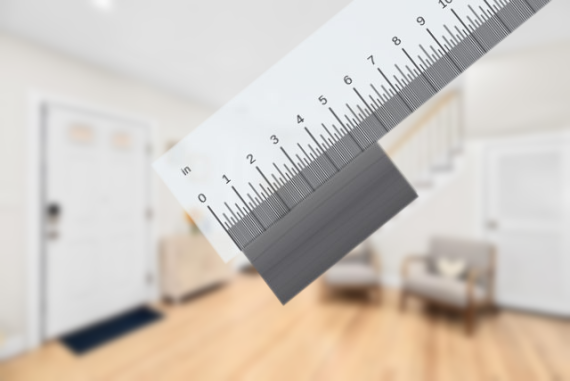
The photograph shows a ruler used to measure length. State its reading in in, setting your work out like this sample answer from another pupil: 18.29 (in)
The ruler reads 5.5 (in)
